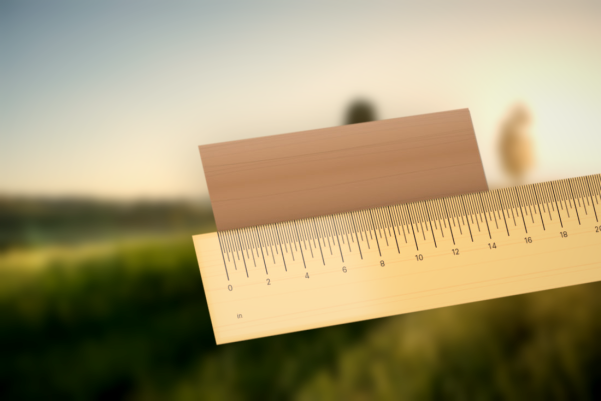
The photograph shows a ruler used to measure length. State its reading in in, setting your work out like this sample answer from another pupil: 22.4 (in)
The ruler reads 14.5 (in)
